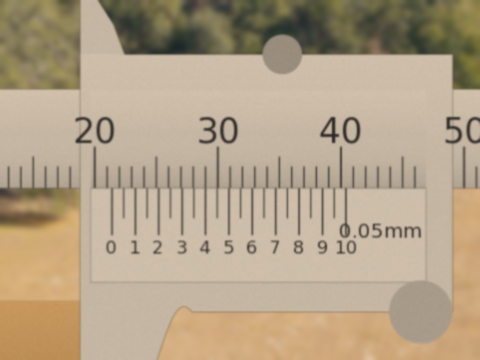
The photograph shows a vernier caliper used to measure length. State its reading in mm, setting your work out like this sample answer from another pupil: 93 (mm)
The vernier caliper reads 21.4 (mm)
